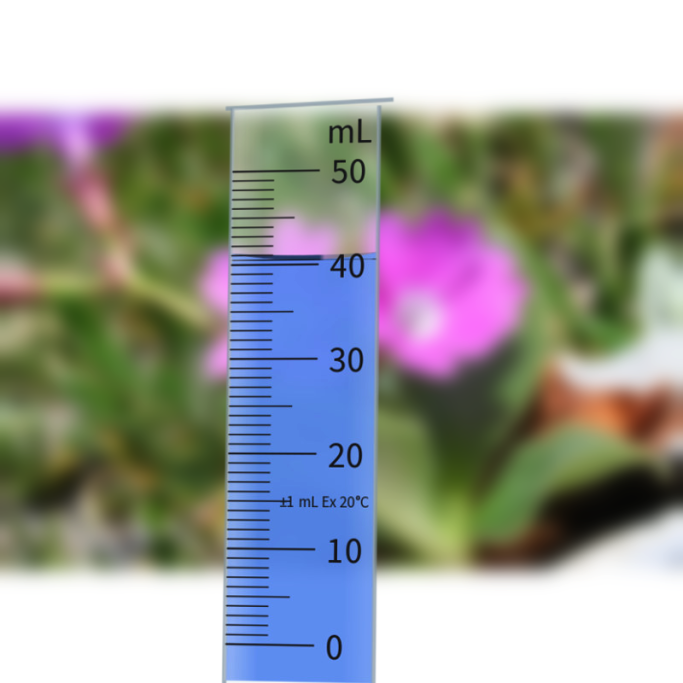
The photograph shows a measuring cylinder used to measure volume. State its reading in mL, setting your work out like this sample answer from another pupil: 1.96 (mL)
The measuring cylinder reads 40.5 (mL)
